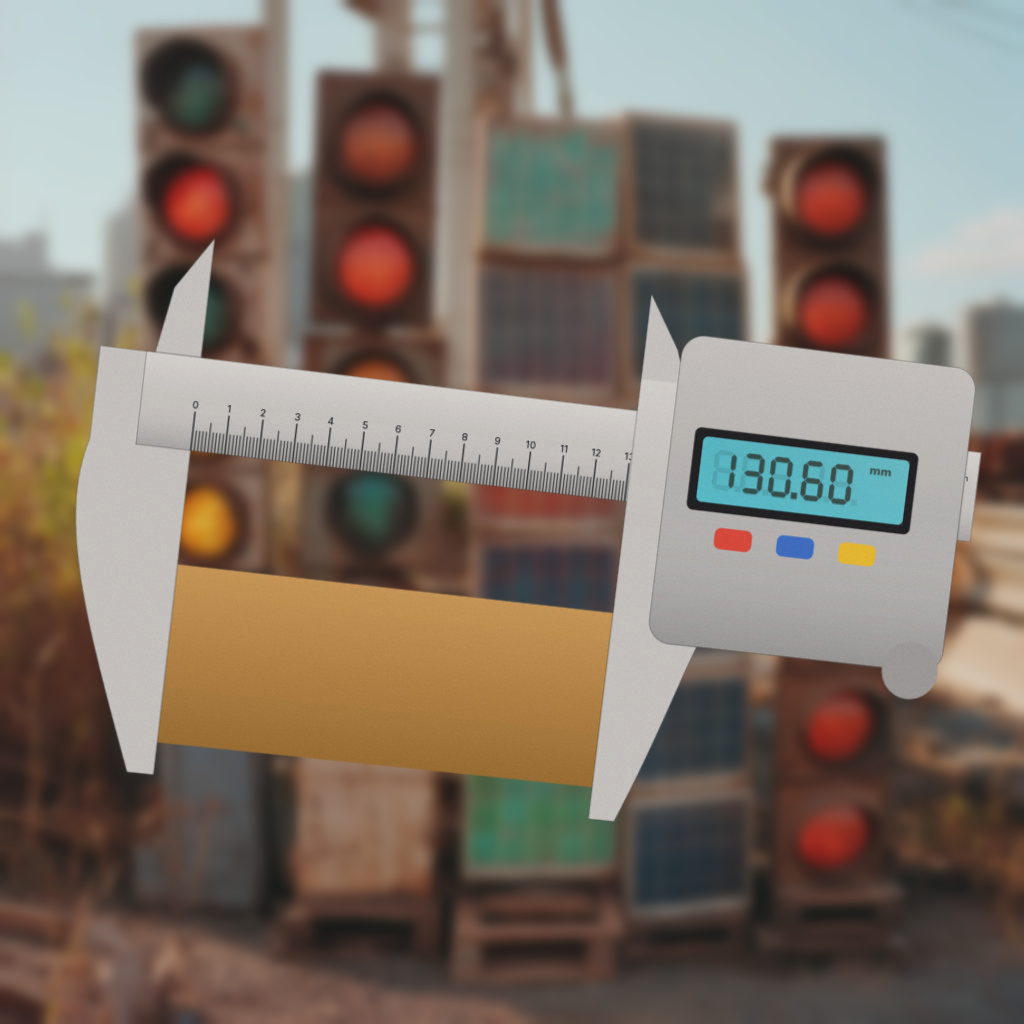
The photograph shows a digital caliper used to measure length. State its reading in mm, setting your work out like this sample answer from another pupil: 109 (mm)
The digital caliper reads 130.60 (mm)
